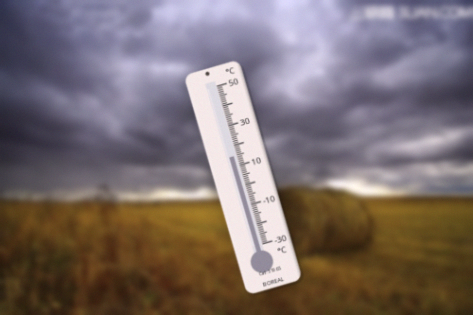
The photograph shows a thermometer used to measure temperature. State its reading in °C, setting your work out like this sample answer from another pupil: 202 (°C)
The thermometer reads 15 (°C)
